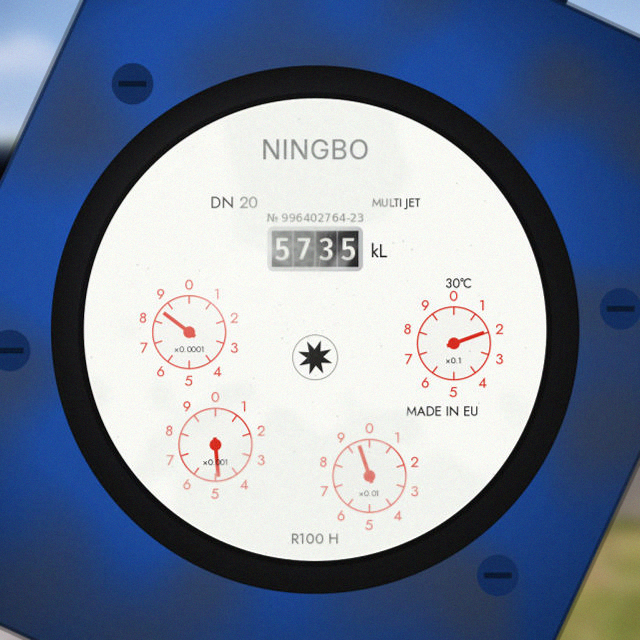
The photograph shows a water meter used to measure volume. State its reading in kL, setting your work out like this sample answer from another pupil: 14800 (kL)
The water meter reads 5735.1948 (kL)
